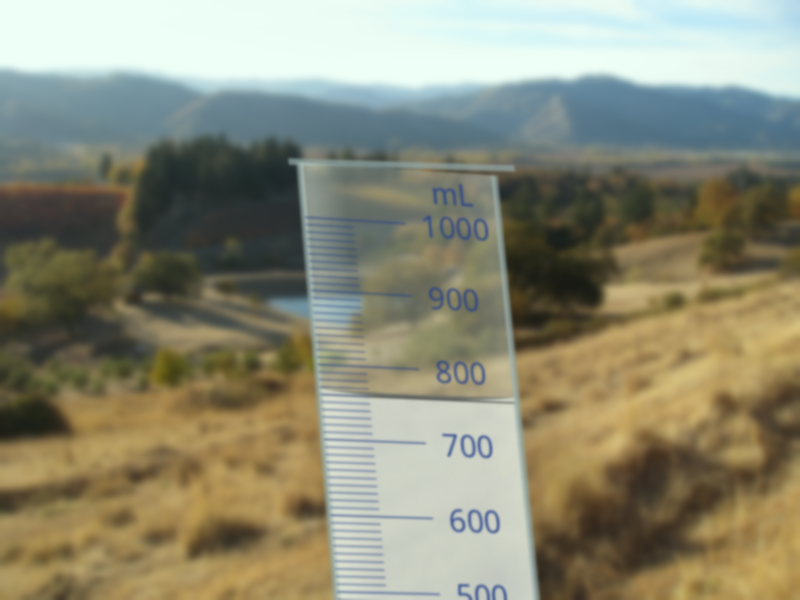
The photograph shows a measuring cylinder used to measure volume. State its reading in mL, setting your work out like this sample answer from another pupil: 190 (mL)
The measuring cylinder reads 760 (mL)
